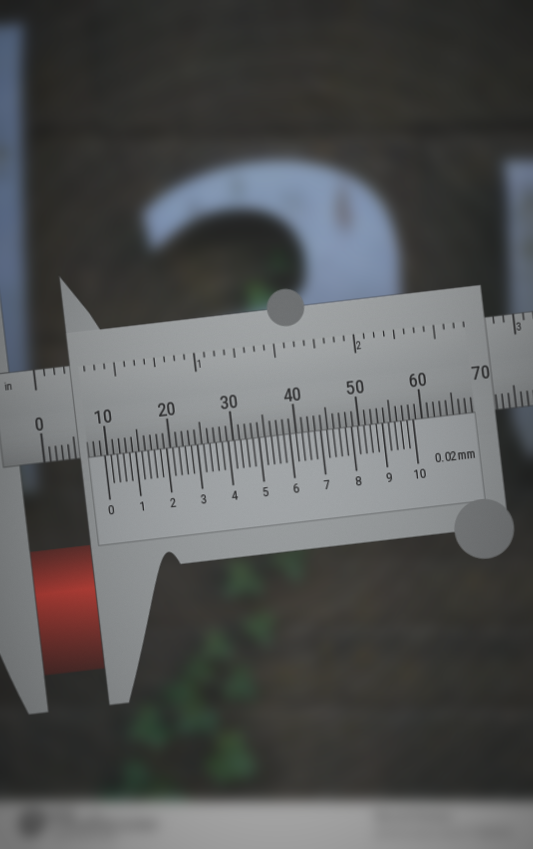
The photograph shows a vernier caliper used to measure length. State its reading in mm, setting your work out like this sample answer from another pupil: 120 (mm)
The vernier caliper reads 9.6 (mm)
